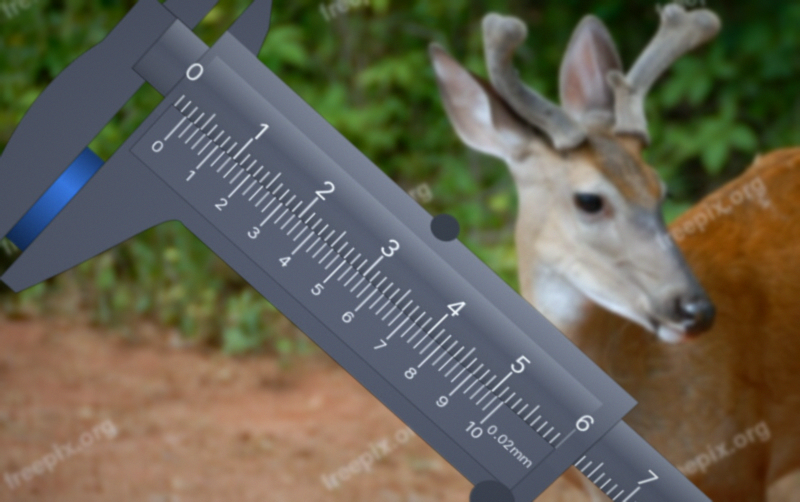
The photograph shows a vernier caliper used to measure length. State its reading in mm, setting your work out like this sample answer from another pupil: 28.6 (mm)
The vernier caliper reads 2.8 (mm)
